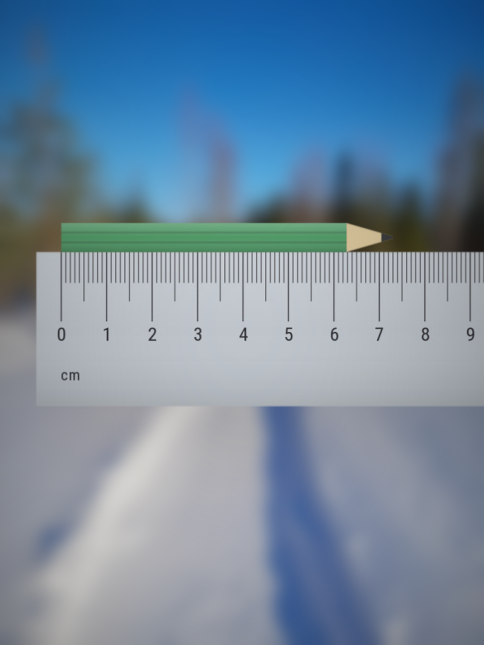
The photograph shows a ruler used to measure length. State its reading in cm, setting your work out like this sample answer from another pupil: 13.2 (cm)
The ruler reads 7.3 (cm)
